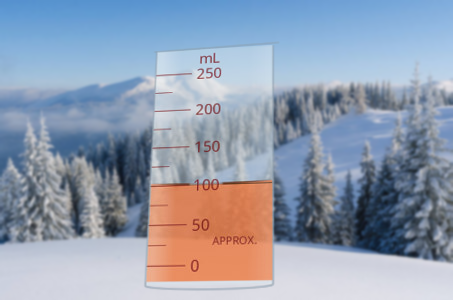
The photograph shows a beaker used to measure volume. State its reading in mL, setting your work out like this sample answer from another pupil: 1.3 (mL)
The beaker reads 100 (mL)
